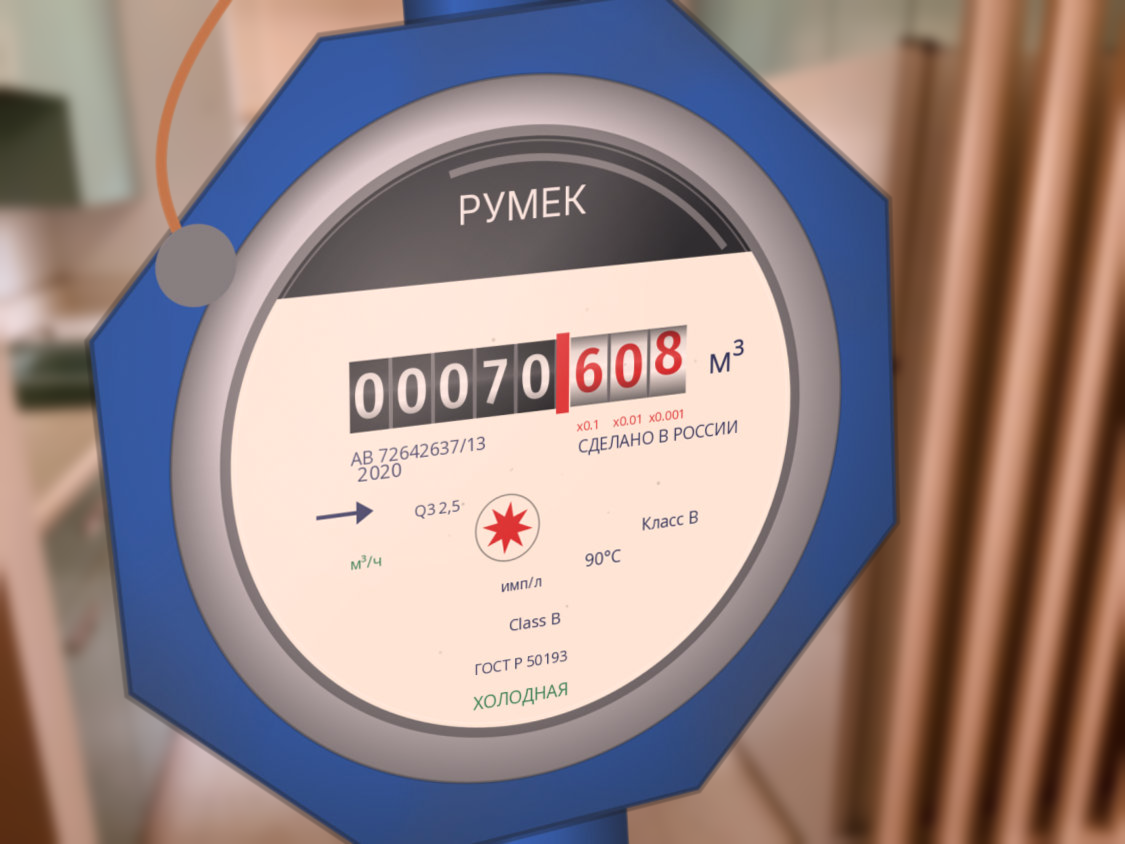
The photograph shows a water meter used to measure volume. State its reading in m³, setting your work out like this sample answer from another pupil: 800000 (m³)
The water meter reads 70.608 (m³)
